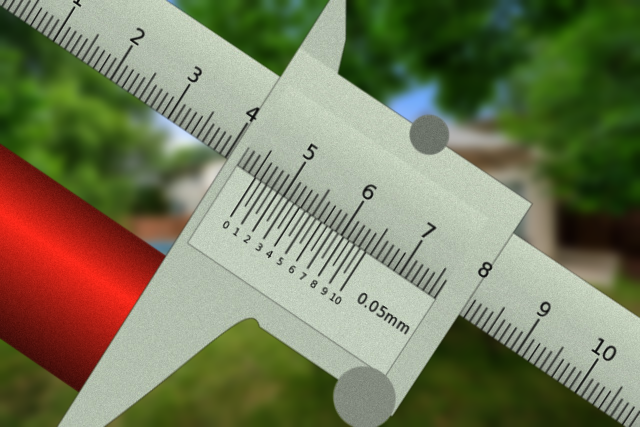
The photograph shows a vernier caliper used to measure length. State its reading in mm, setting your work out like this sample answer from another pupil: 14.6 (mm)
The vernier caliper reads 45.2 (mm)
